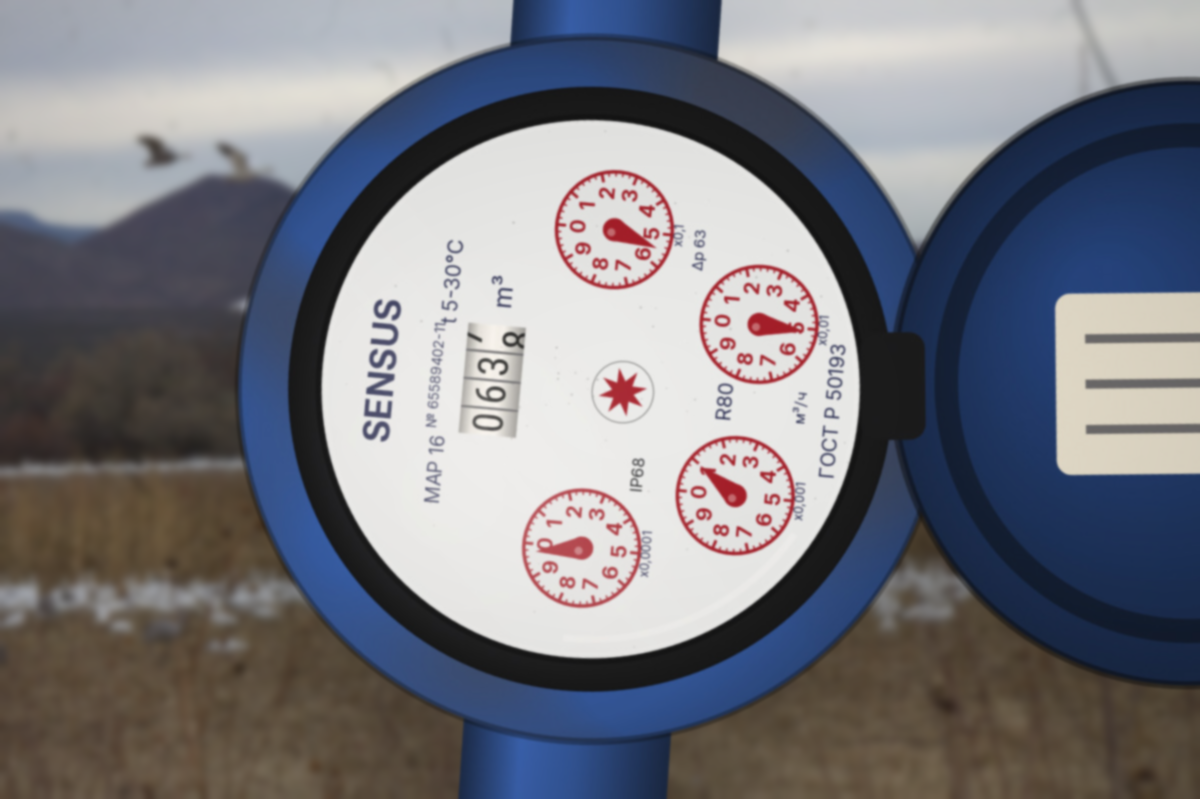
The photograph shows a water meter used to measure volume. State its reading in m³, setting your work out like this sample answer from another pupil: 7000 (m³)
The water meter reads 637.5509 (m³)
